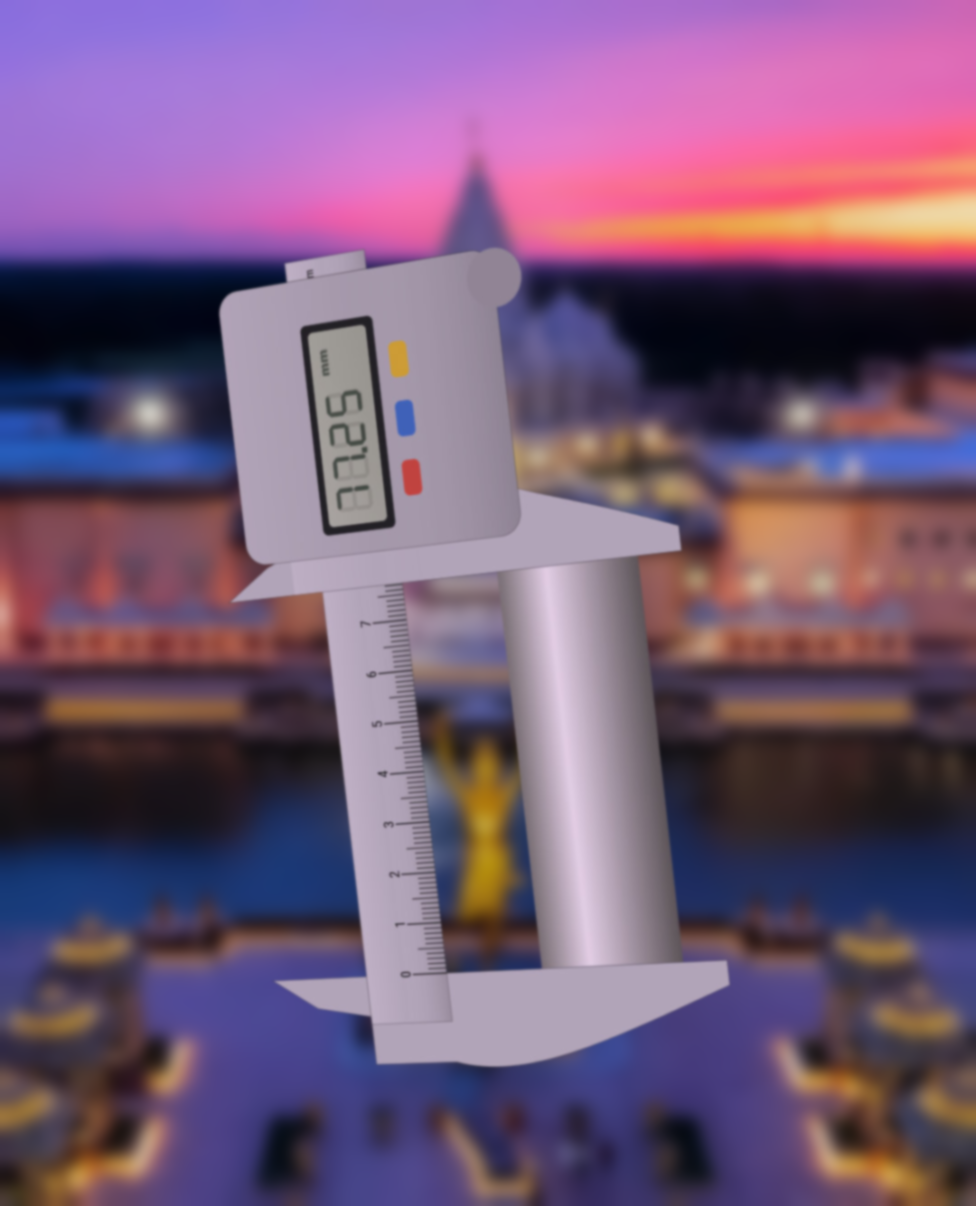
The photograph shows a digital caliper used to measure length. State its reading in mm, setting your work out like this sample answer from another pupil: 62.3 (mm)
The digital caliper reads 77.25 (mm)
